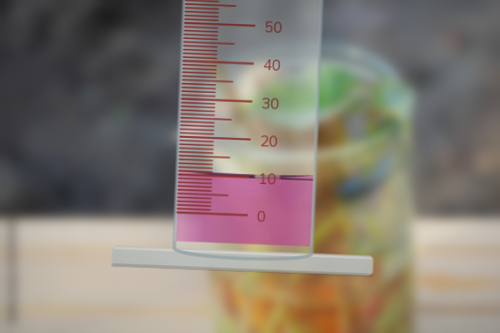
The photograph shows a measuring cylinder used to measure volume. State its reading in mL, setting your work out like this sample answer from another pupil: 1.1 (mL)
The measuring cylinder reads 10 (mL)
